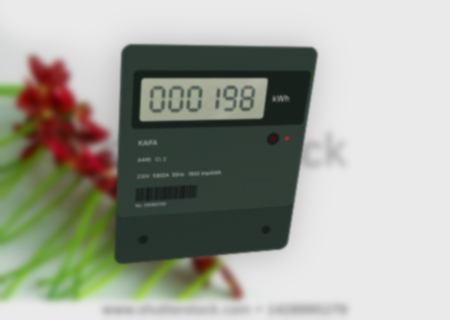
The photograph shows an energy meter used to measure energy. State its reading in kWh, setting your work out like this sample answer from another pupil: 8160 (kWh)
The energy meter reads 198 (kWh)
